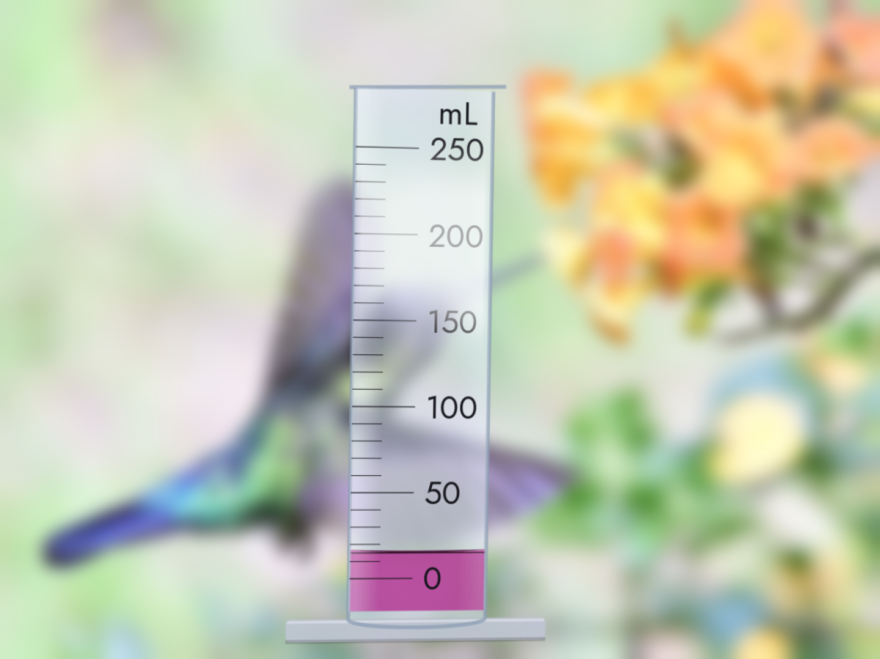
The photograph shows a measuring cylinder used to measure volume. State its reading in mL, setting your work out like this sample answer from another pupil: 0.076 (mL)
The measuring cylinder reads 15 (mL)
